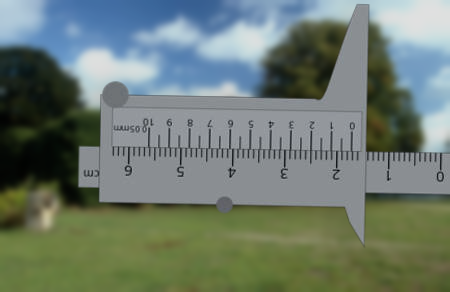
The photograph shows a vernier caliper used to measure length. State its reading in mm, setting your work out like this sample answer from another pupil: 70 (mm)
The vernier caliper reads 17.2 (mm)
